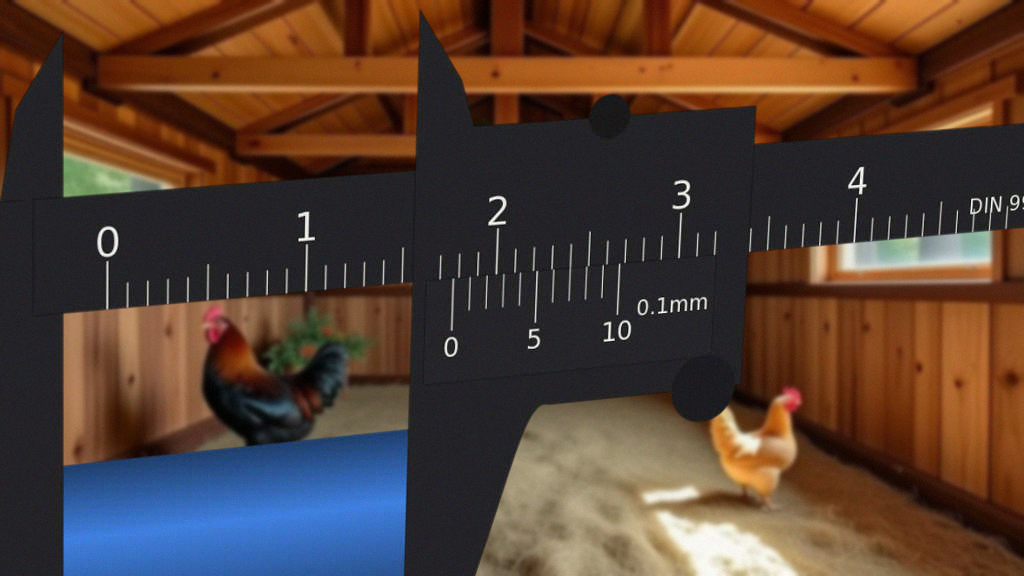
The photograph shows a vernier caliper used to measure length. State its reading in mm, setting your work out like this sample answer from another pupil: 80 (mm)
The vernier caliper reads 17.7 (mm)
